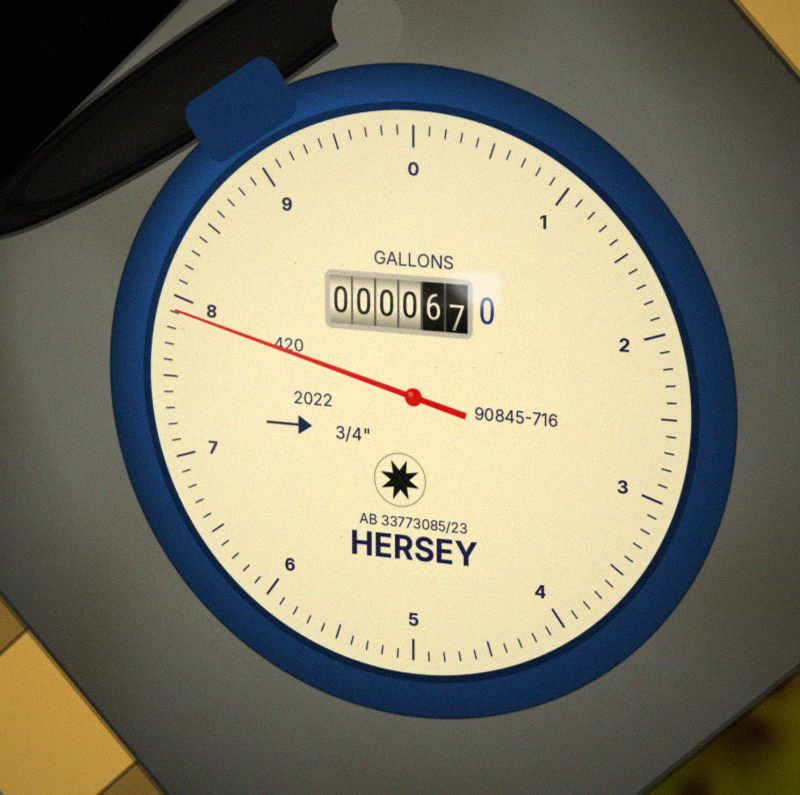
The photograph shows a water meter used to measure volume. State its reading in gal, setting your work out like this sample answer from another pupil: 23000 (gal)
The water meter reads 667.9 (gal)
